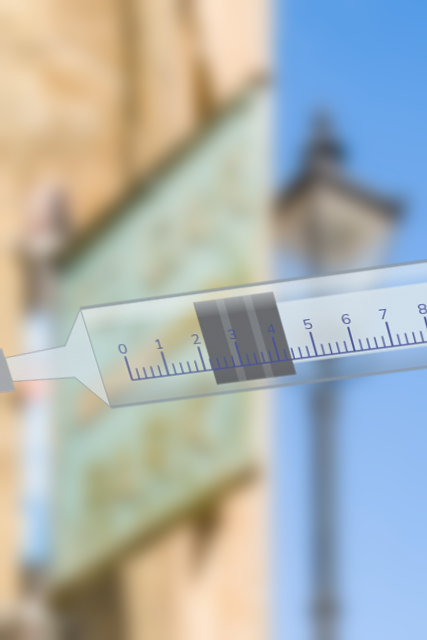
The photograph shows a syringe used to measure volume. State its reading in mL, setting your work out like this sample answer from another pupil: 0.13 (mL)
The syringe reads 2.2 (mL)
